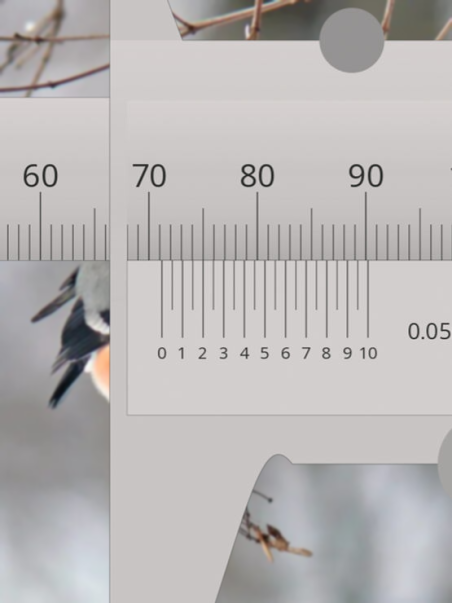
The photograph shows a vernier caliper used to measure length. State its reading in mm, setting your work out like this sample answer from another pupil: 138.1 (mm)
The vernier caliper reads 71.2 (mm)
